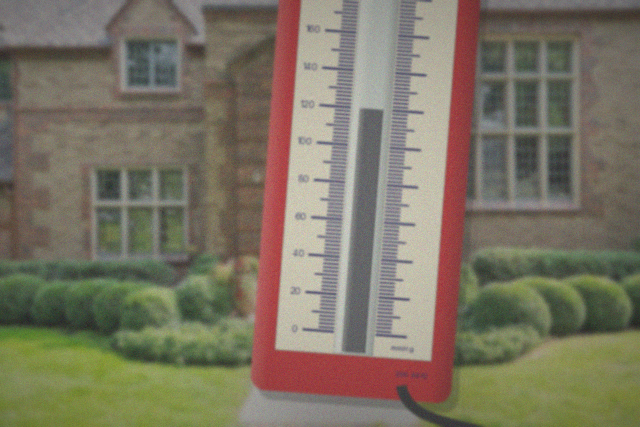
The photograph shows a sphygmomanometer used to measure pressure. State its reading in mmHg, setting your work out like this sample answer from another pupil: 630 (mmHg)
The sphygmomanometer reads 120 (mmHg)
